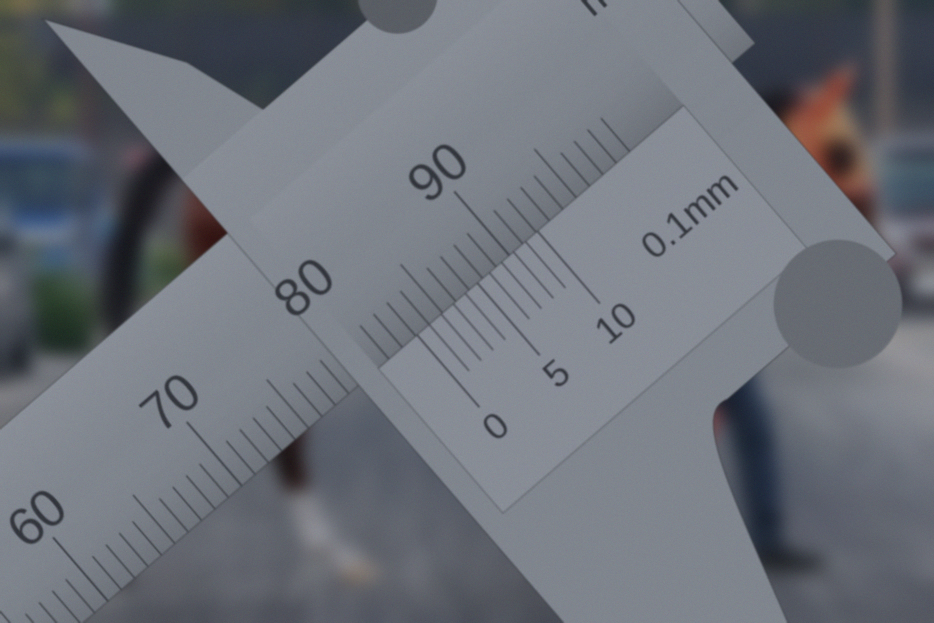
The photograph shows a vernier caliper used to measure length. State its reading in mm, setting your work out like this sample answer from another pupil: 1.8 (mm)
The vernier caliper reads 83.1 (mm)
